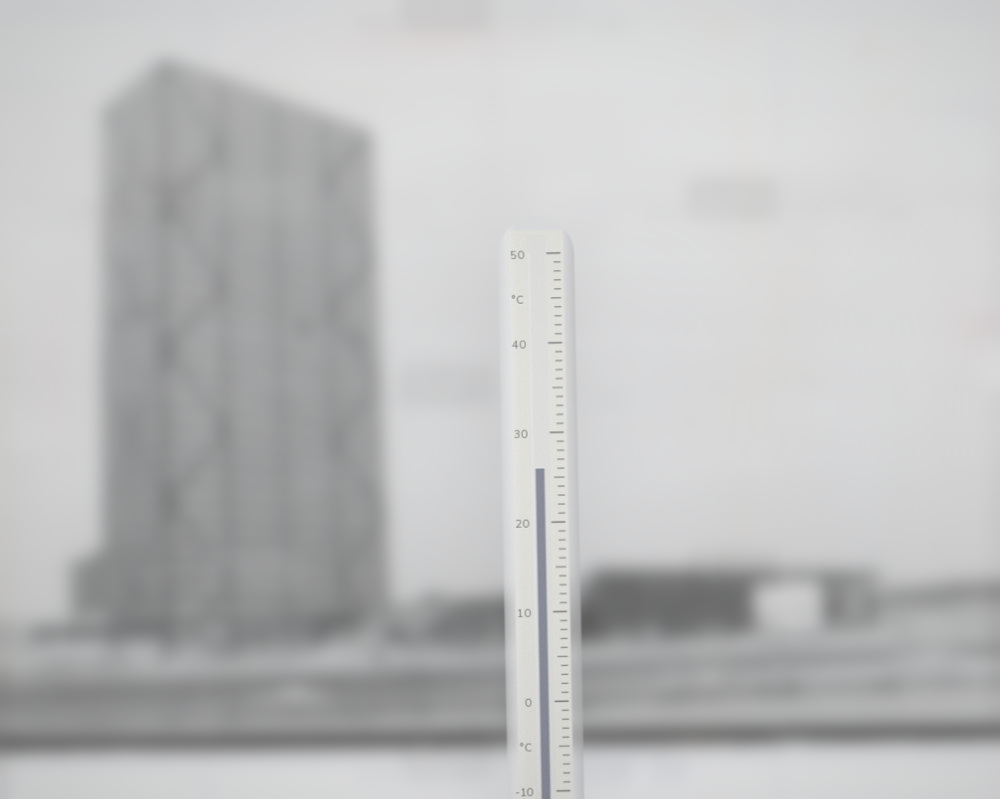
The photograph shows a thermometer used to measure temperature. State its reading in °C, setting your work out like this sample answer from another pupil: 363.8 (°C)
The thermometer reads 26 (°C)
